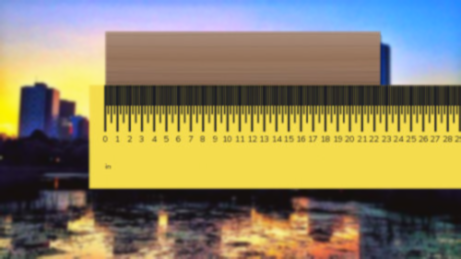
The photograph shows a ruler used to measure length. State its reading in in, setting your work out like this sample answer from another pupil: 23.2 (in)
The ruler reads 22.5 (in)
